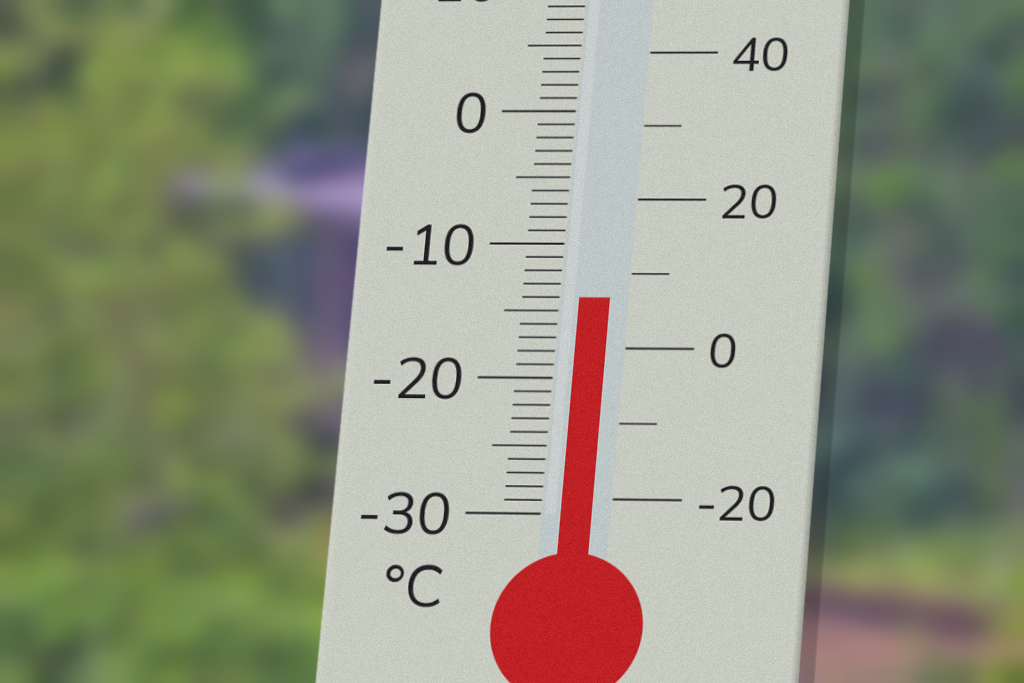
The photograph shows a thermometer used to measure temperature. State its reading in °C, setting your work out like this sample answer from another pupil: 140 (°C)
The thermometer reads -14 (°C)
